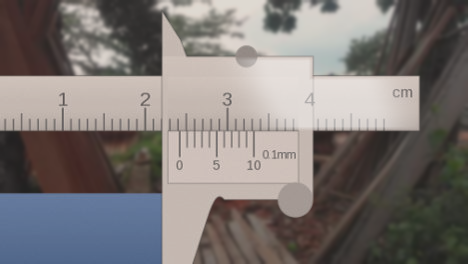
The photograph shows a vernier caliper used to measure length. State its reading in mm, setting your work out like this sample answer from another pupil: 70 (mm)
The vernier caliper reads 24.2 (mm)
